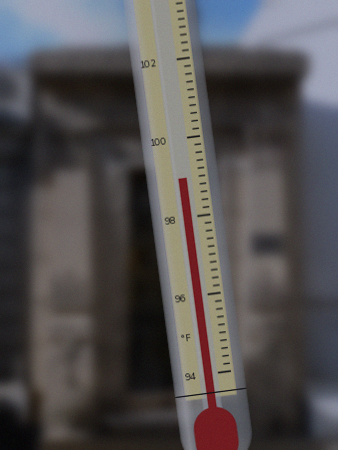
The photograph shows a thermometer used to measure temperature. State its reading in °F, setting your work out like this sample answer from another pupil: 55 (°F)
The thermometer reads 99 (°F)
